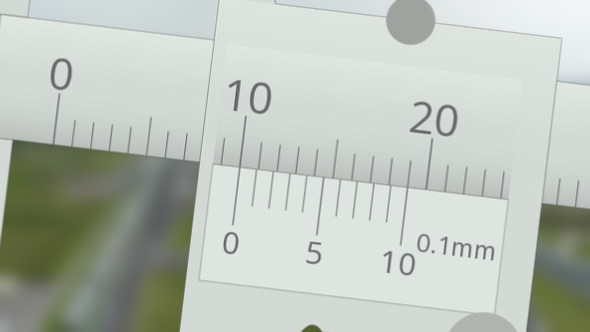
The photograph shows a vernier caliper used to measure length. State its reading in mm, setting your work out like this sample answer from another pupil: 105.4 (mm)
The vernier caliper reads 10.0 (mm)
